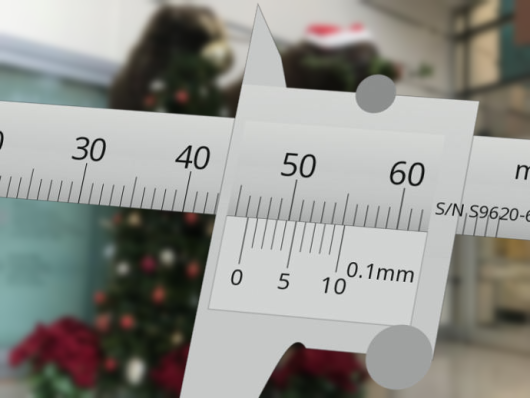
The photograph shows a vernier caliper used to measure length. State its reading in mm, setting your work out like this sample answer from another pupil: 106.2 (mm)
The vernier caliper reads 46.2 (mm)
